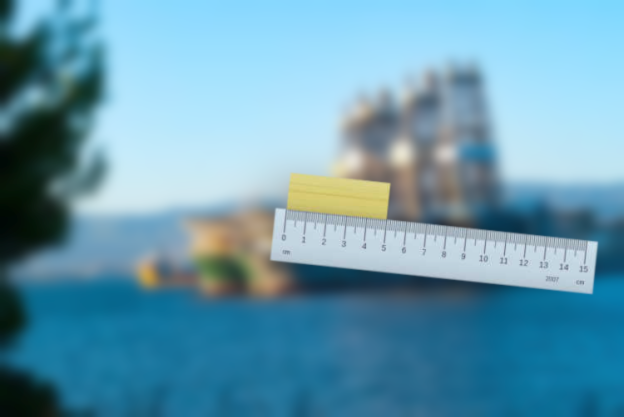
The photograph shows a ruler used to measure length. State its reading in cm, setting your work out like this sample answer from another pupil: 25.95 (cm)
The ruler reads 5 (cm)
